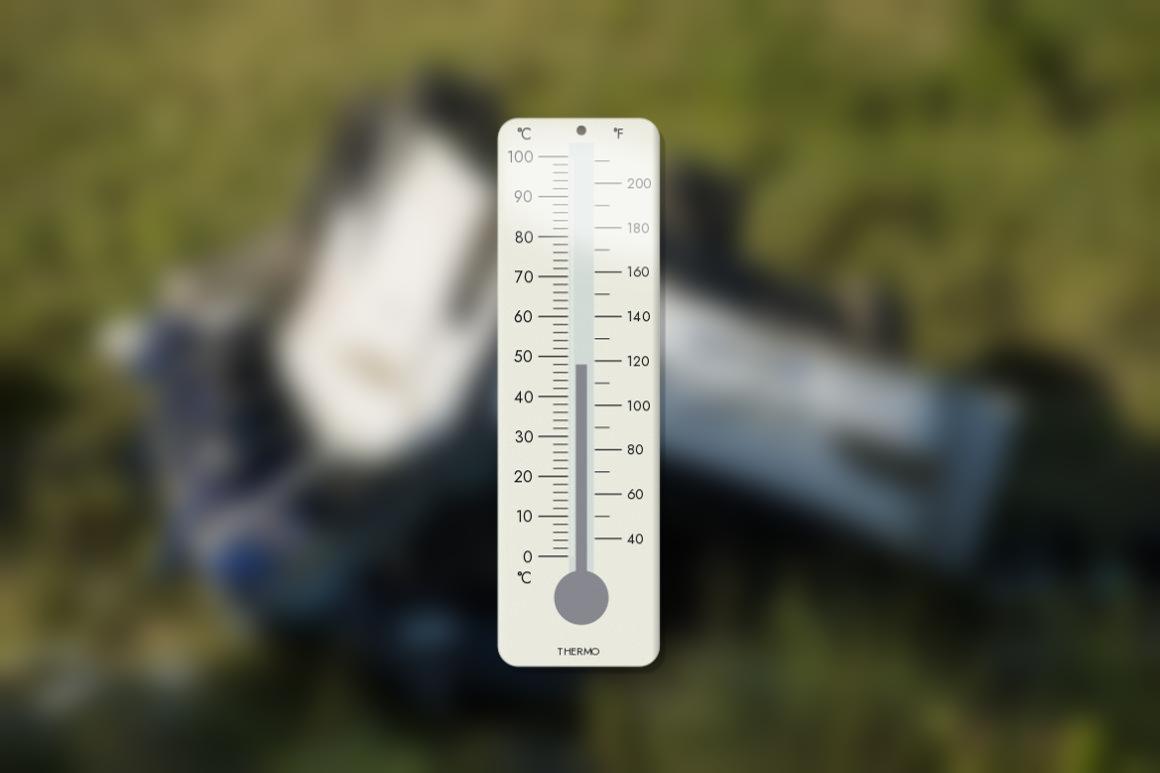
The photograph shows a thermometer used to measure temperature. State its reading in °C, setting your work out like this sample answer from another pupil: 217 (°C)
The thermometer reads 48 (°C)
